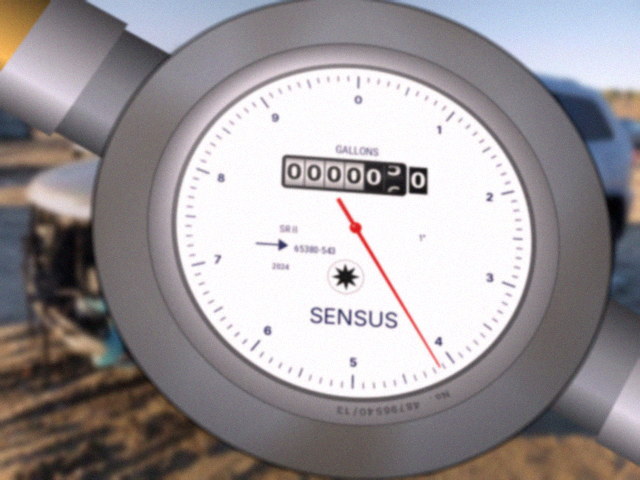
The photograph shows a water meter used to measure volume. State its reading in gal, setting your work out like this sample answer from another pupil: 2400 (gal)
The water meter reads 54.1 (gal)
